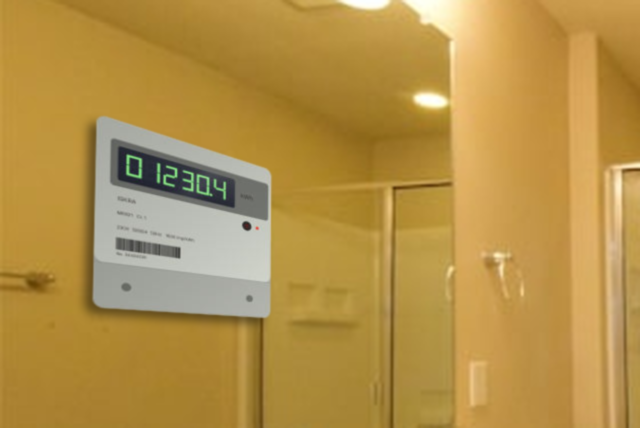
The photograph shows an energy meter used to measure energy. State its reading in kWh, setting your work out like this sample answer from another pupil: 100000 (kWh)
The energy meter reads 1230.4 (kWh)
